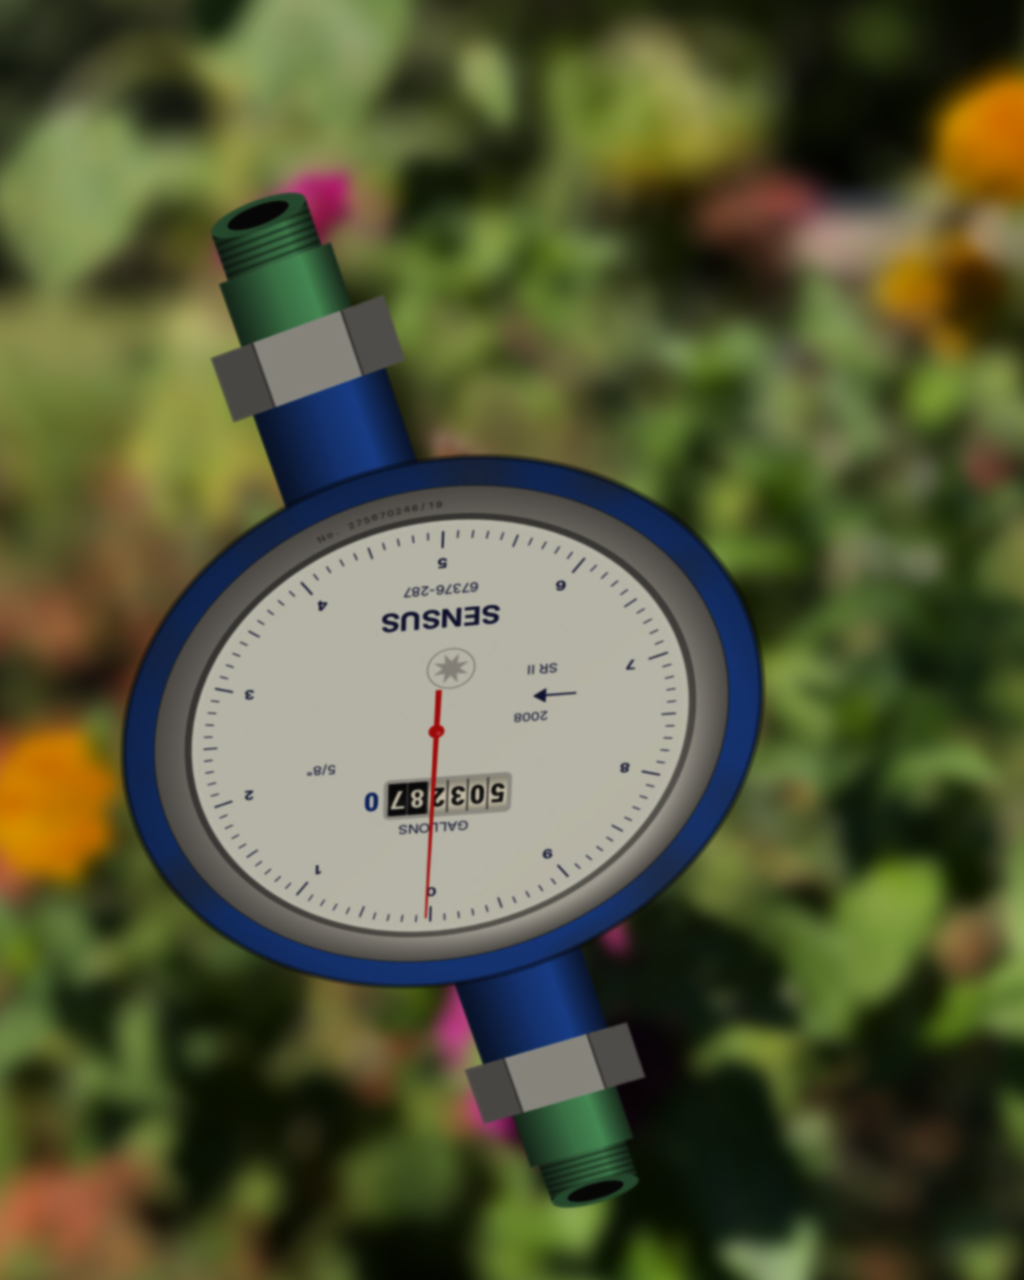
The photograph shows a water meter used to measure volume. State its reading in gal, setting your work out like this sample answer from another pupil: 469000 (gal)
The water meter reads 5032870.0 (gal)
